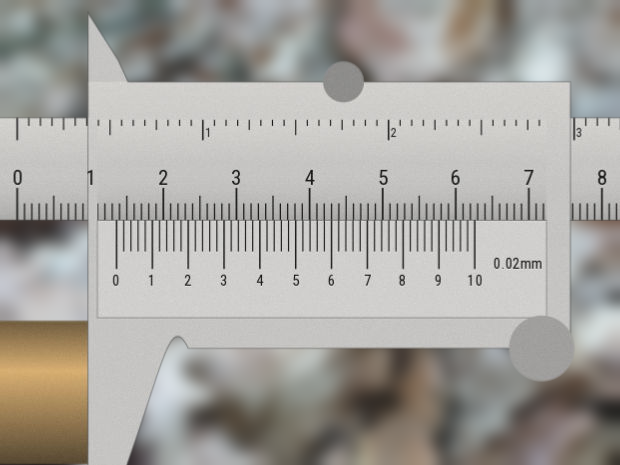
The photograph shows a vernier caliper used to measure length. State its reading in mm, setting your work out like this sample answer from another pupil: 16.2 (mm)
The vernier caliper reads 13.6 (mm)
